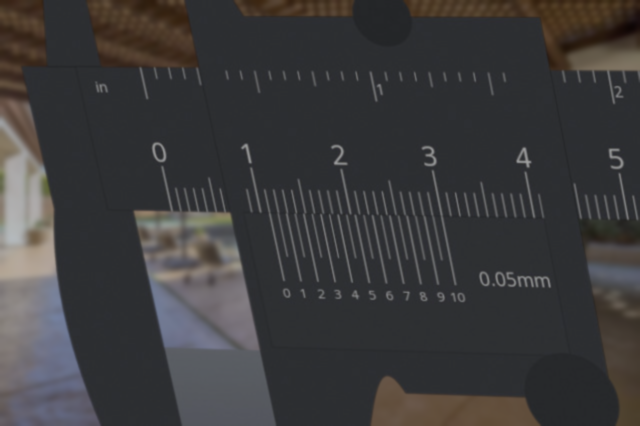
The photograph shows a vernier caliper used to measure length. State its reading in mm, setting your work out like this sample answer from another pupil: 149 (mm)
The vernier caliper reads 11.0 (mm)
